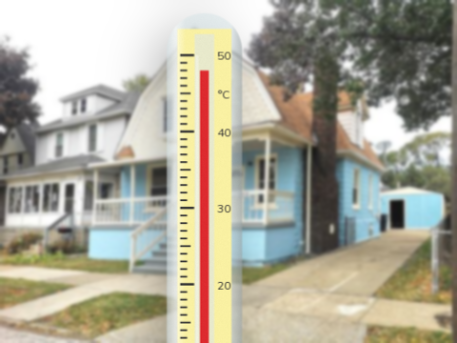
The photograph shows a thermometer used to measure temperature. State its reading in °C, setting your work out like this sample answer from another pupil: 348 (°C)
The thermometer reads 48 (°C)
